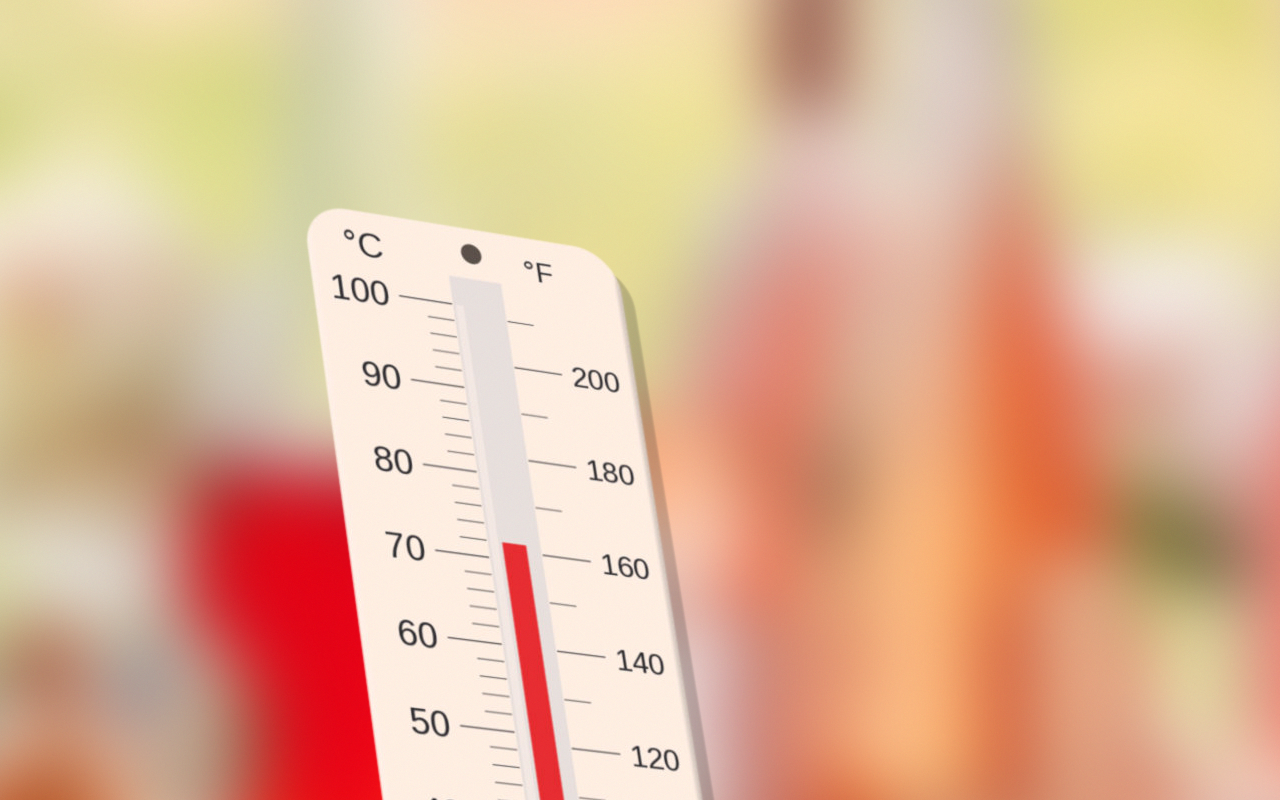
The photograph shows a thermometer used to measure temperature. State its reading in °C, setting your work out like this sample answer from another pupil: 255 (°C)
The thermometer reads 72 (°C)
